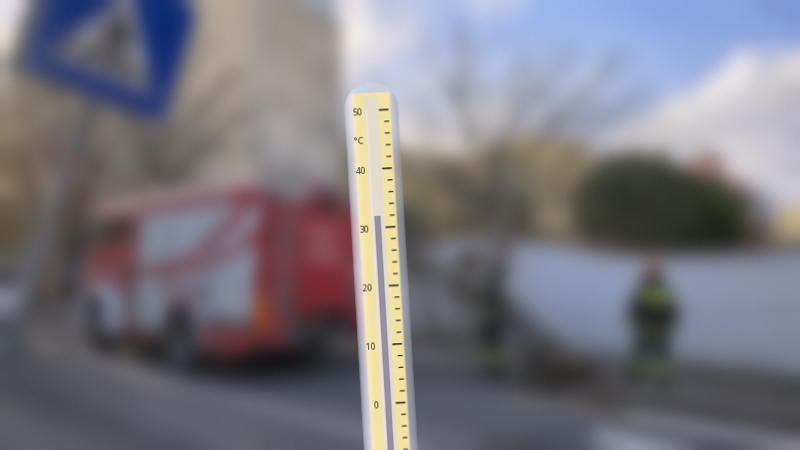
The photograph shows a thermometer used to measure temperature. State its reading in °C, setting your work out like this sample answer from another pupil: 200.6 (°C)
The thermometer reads 32 (°C)
